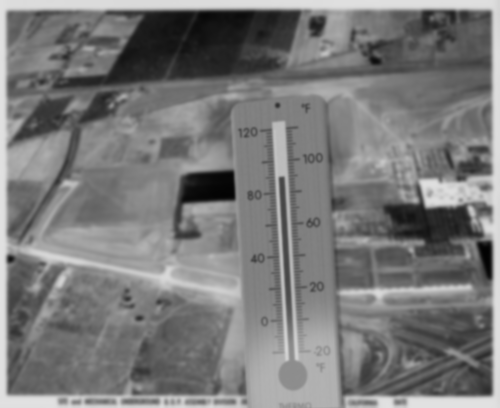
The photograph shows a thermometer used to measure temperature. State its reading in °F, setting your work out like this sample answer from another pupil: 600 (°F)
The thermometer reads 90 (°F)
